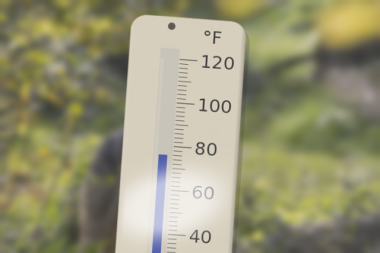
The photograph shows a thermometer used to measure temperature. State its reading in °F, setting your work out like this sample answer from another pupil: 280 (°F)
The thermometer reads 76 (°F)
